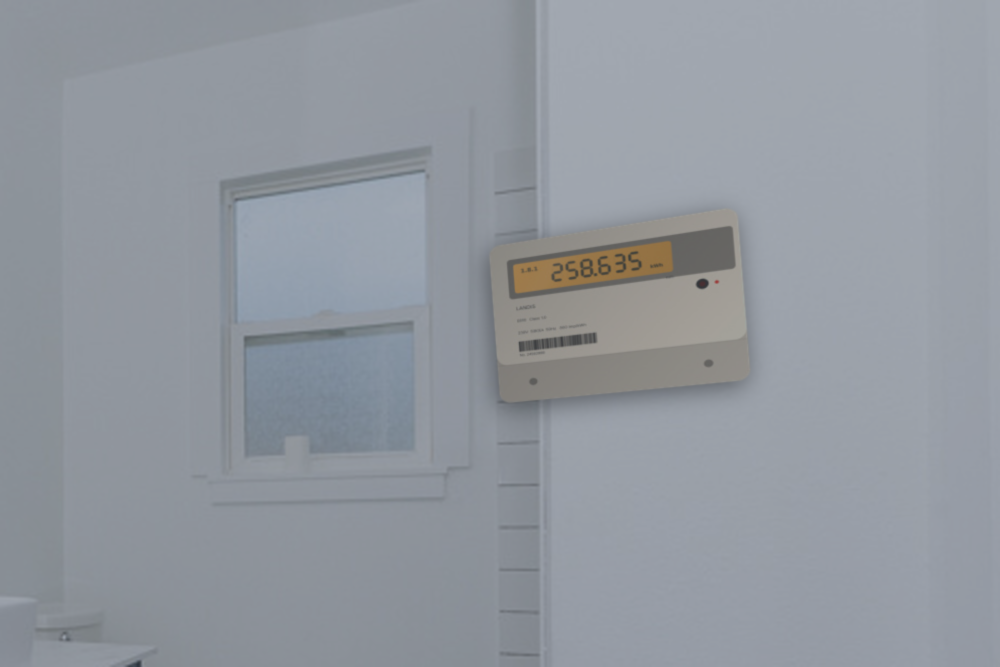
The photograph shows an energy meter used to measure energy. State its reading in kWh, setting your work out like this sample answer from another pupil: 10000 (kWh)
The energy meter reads 258.635 (kWh)
